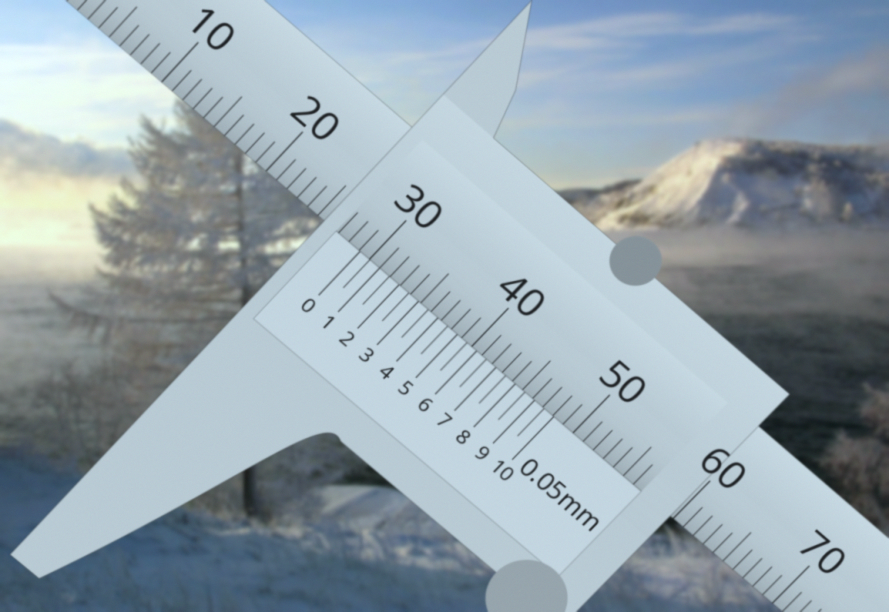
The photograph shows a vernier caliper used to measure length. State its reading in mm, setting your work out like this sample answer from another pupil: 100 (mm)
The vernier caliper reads 29.1 (mm)
